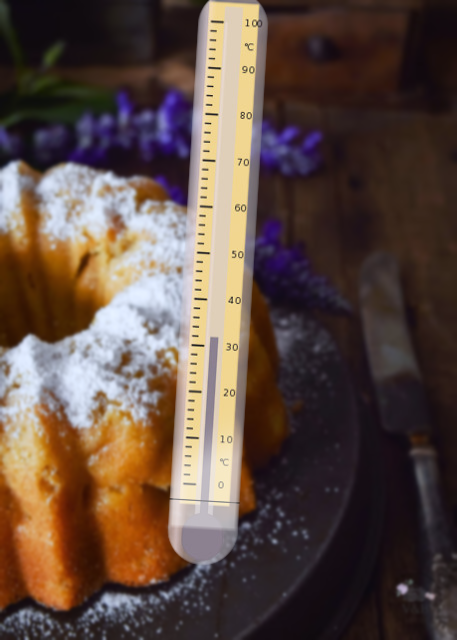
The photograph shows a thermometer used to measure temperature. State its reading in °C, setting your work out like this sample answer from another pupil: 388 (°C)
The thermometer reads 32 (°C)
